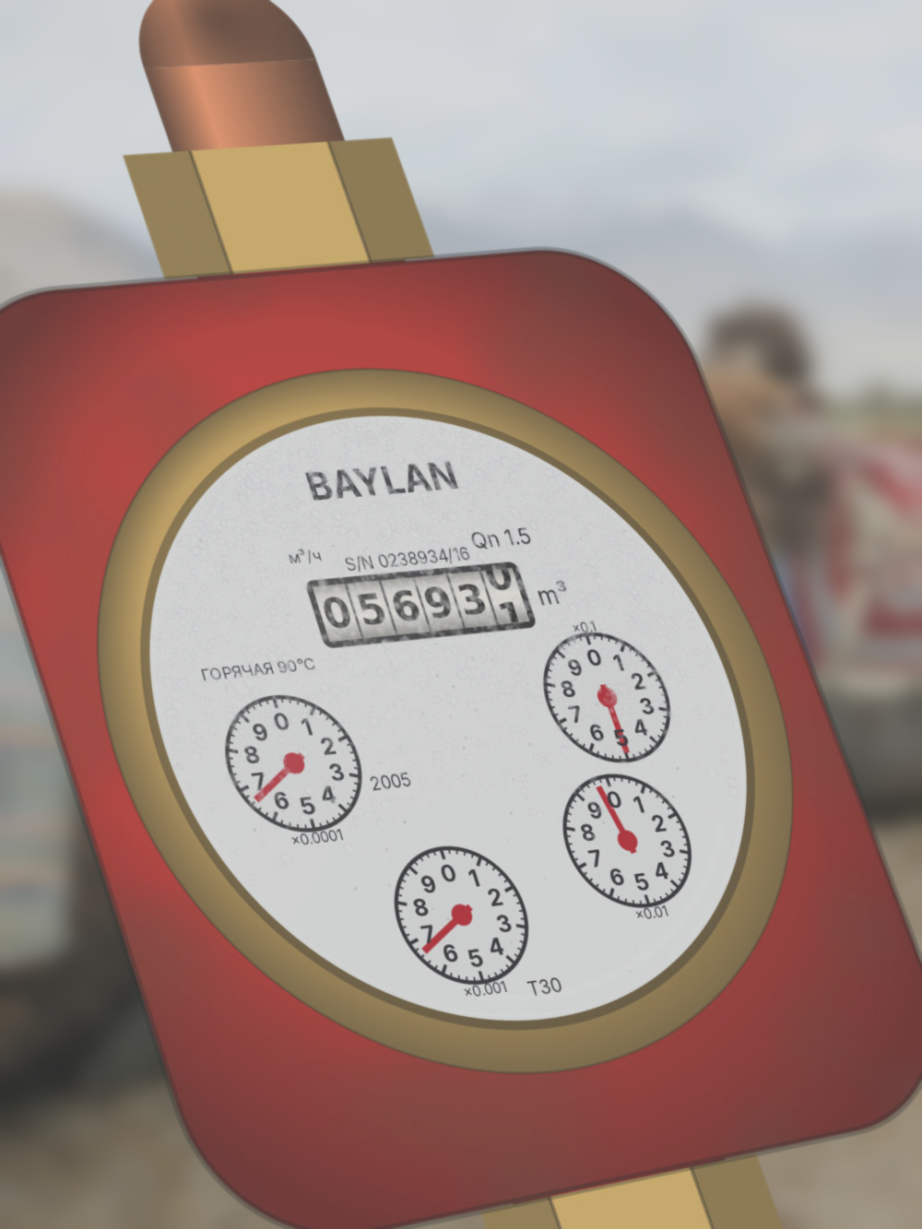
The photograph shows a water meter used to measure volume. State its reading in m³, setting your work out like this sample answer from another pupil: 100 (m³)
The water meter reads 56930.4966 (m³)
